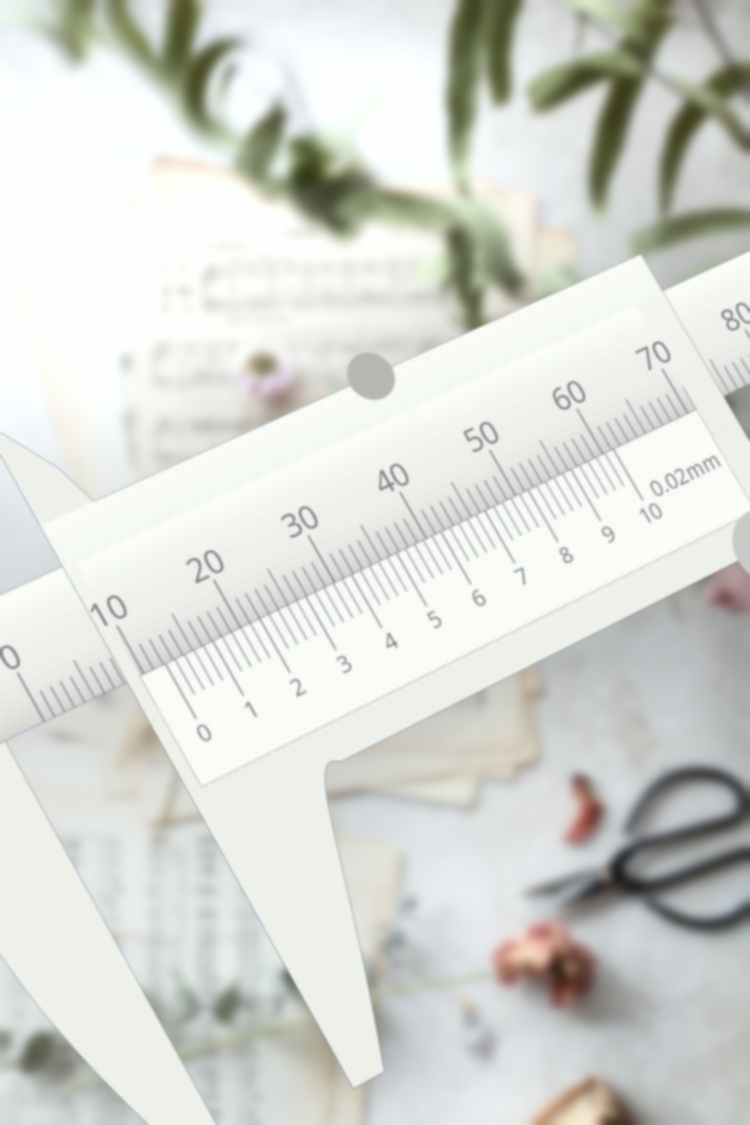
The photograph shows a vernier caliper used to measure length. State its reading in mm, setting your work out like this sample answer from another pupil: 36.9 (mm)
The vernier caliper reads 12.2 (mm)
